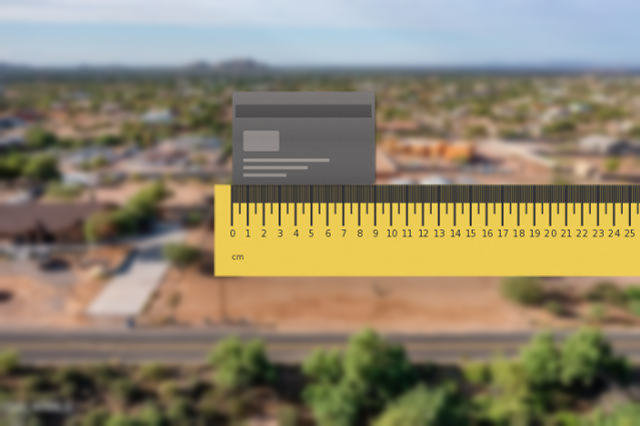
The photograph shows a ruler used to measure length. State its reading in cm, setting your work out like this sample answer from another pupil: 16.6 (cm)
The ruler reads 9 (cm)
